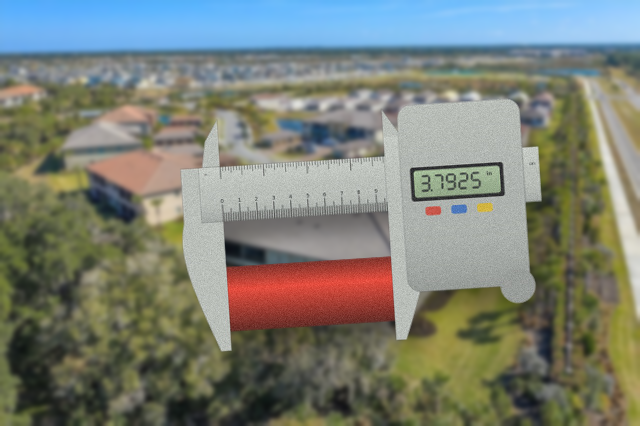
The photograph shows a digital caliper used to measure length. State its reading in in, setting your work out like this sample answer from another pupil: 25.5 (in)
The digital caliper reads 3.7925 (in)
